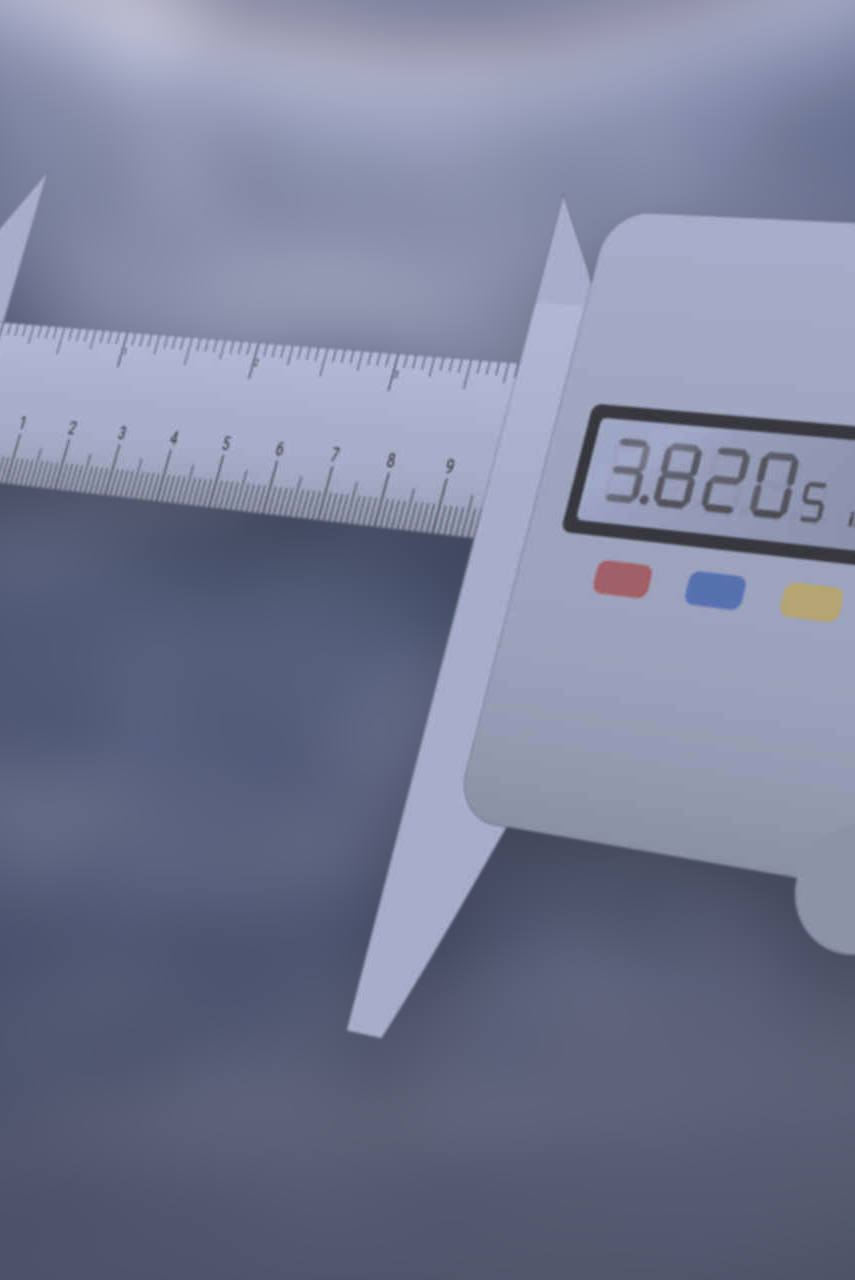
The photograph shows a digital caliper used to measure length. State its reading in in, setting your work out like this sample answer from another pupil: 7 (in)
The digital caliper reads 3.8205 (in)
